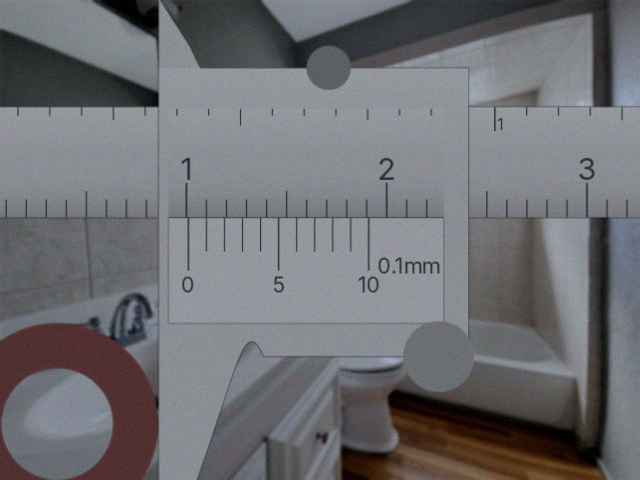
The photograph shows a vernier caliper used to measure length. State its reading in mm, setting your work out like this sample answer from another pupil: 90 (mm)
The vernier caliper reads 10.1 (mm)
